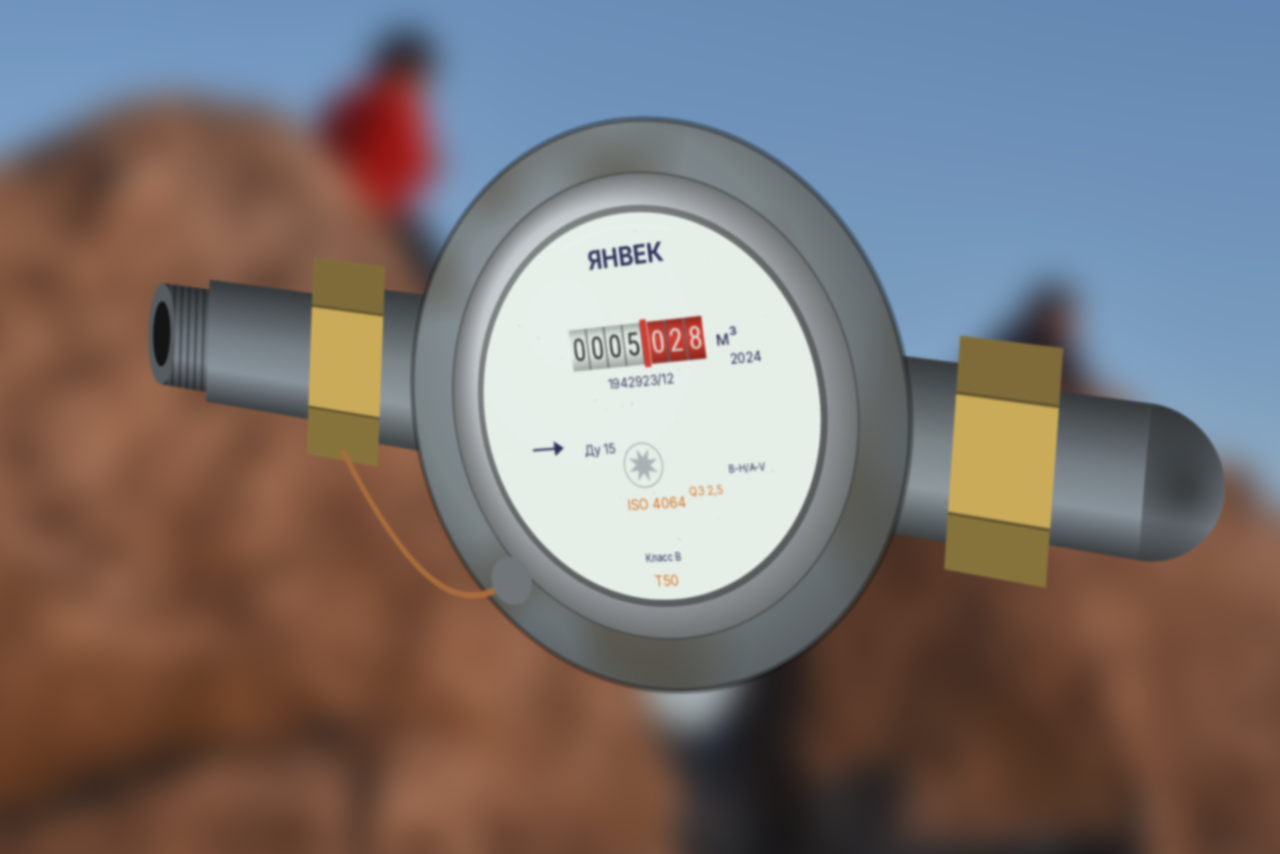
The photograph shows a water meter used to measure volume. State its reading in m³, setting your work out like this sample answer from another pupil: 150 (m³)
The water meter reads 5.028 (m³)
